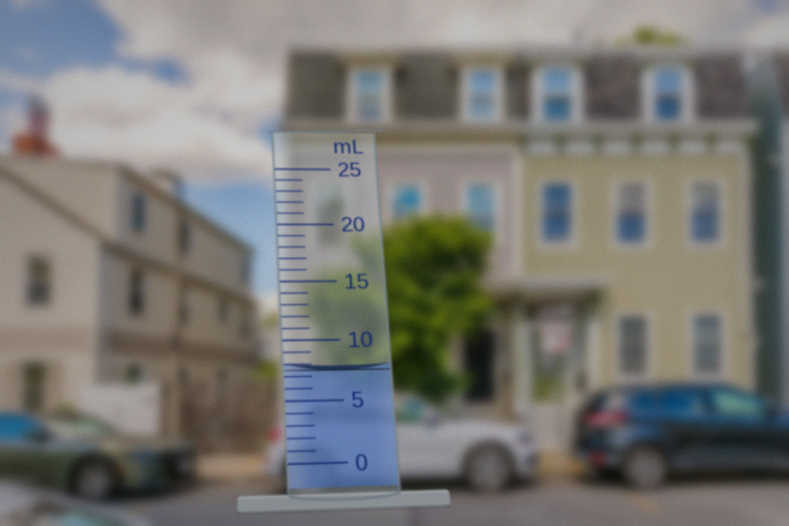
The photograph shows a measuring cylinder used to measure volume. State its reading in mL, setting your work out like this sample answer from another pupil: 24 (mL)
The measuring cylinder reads 7.5 (mL)
